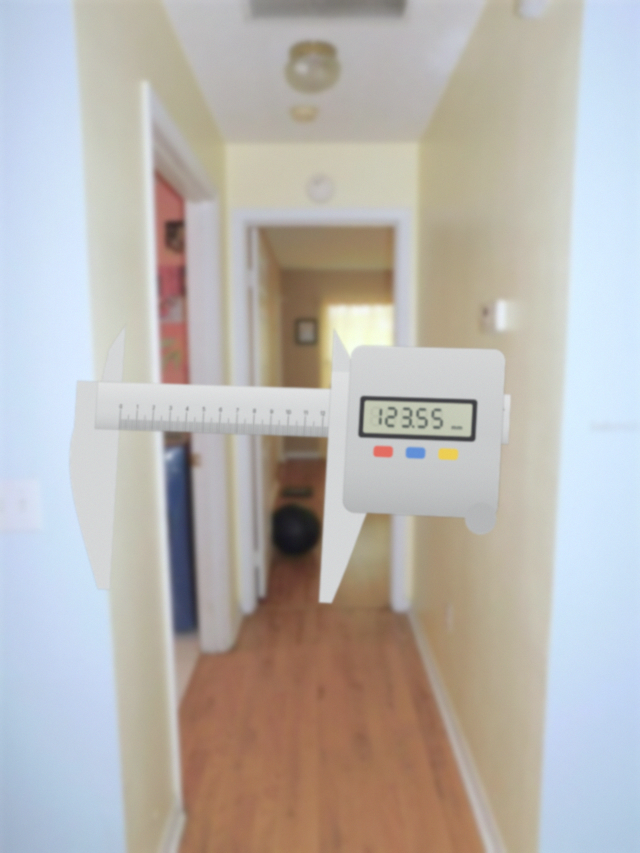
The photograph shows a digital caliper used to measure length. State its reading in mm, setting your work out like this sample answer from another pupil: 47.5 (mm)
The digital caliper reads 123.55 (mm)
